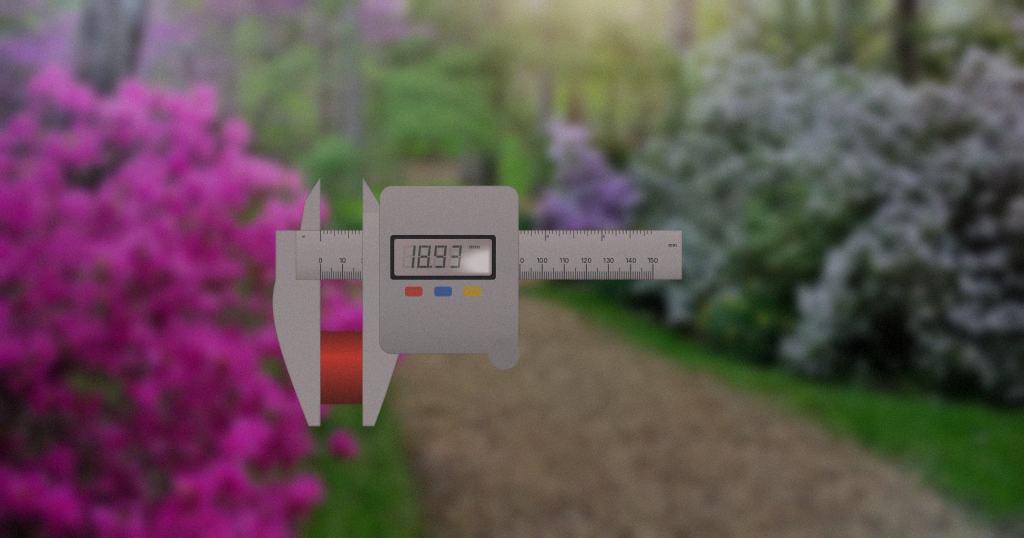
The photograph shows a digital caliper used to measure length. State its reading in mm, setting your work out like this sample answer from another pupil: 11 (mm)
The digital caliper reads 18.93 (mm)
